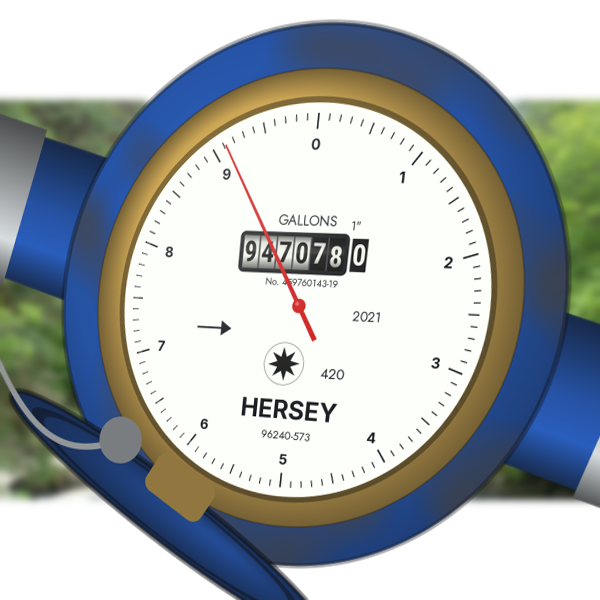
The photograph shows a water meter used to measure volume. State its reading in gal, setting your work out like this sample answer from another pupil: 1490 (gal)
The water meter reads 9470779.1 (gal)
